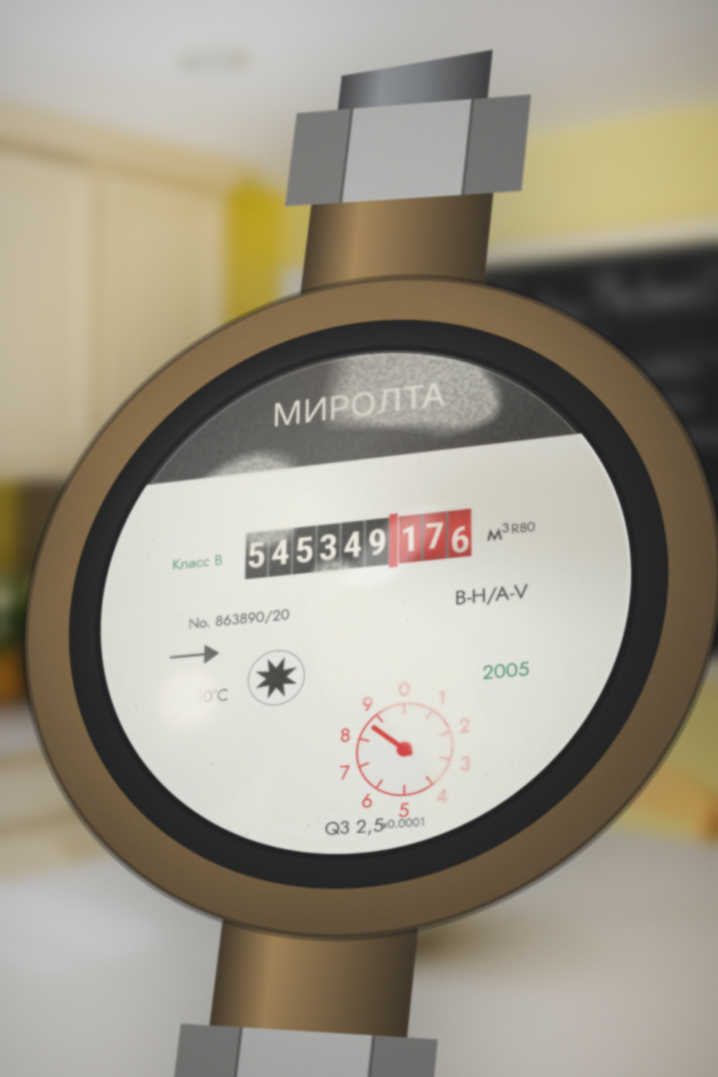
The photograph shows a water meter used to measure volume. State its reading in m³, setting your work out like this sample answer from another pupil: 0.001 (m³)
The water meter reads 545349.1758 (m³)
